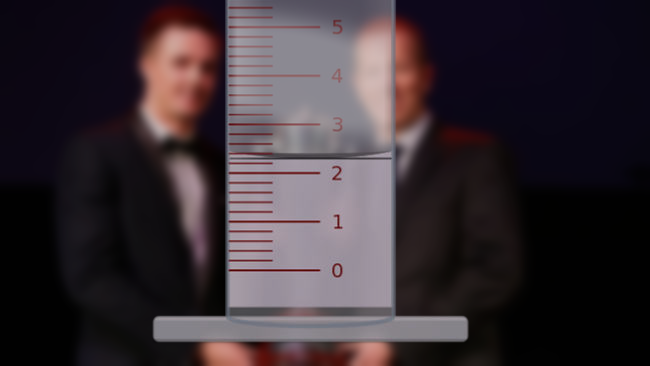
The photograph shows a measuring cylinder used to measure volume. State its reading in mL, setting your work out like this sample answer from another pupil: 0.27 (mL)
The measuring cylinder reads 2.3 (mL)
